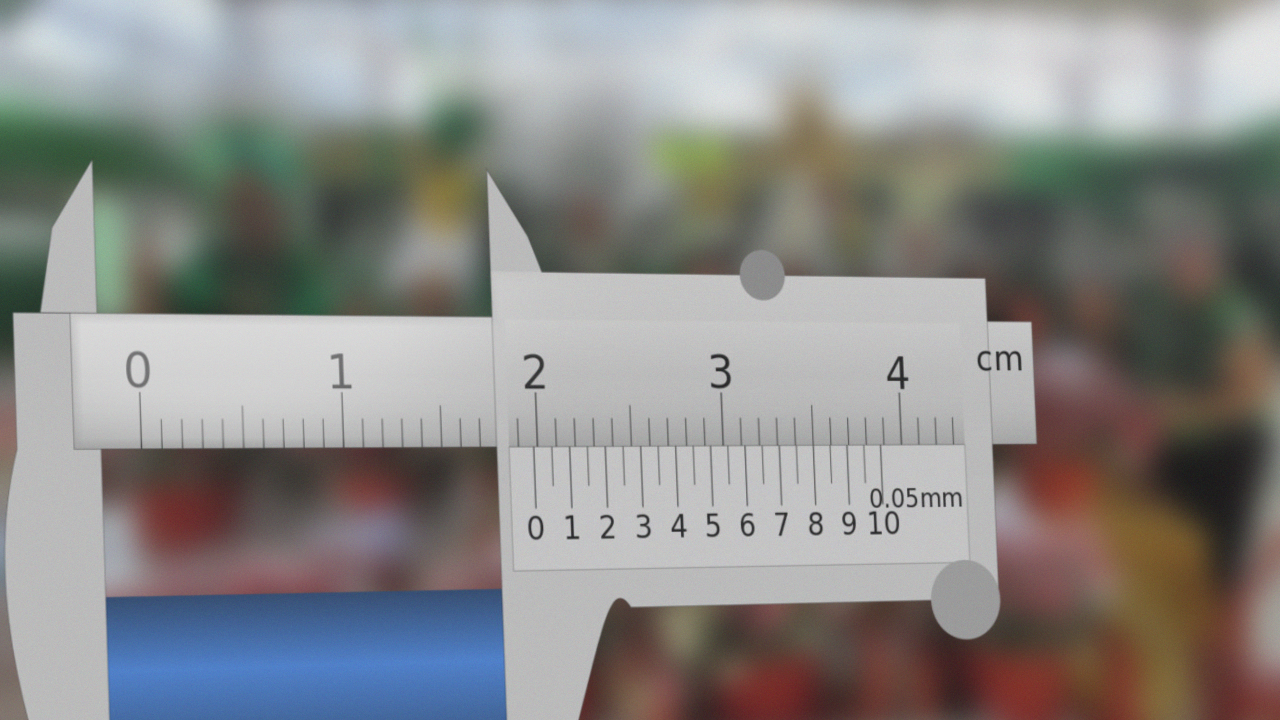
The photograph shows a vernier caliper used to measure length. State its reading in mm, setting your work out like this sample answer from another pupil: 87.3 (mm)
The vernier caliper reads 19.8 (mm)
